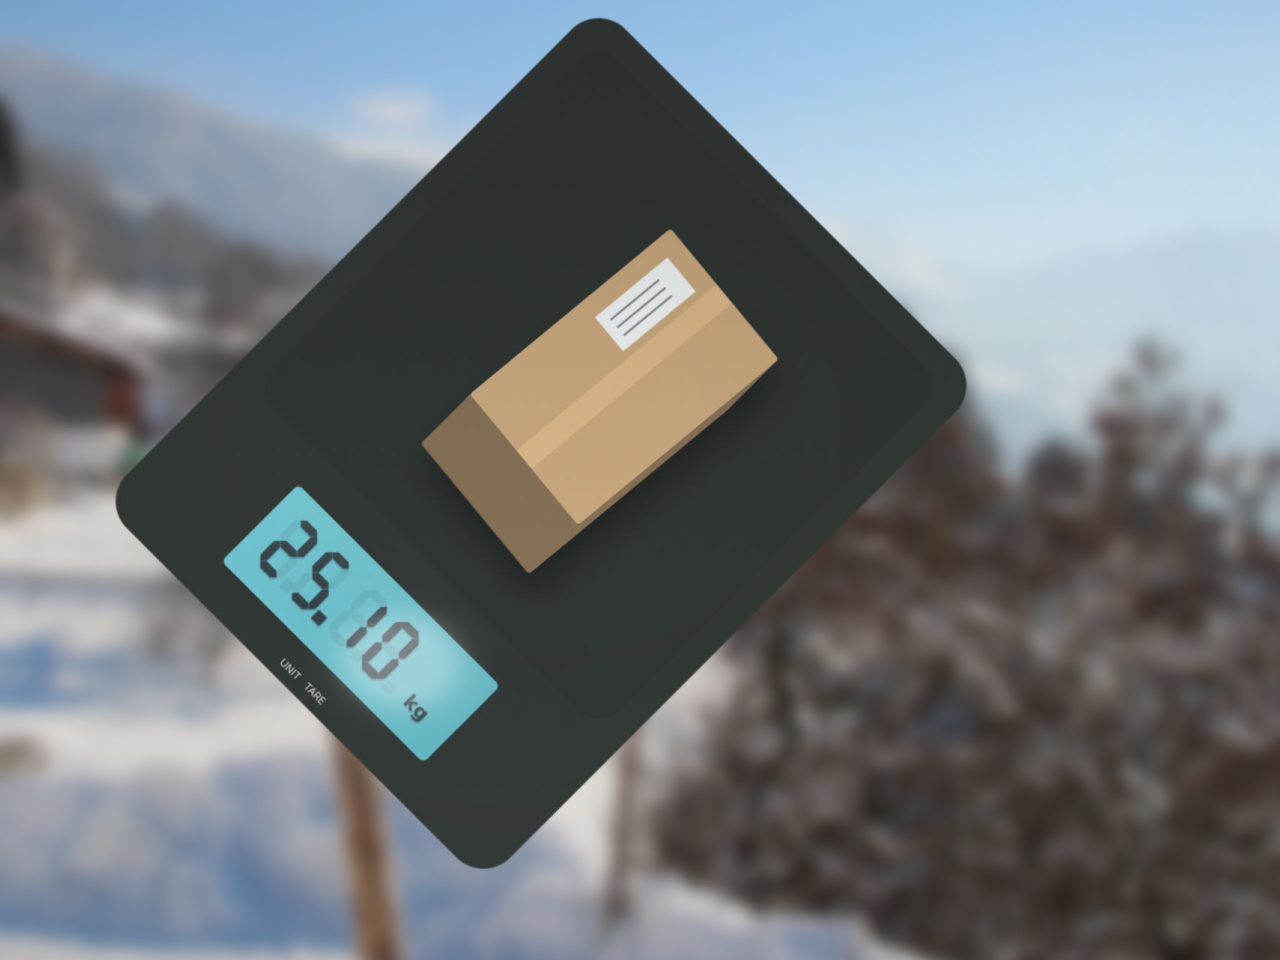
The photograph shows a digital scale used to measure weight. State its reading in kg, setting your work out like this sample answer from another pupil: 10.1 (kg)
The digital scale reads 25.10 (kg)
